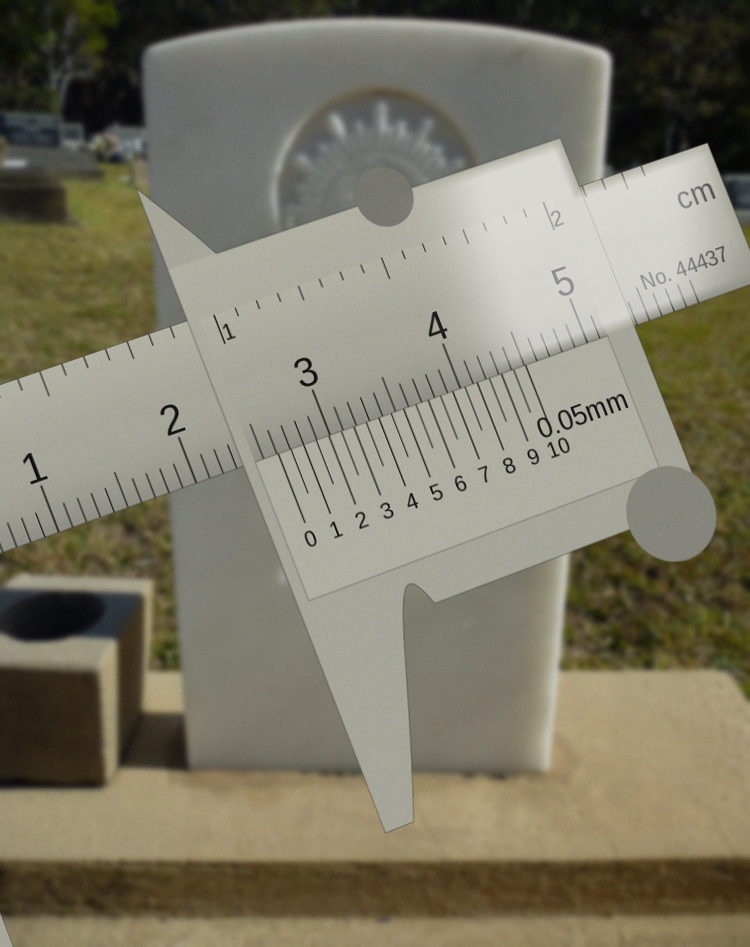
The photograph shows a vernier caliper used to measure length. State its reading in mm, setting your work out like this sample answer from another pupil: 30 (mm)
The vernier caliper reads 26.1 (mm)
